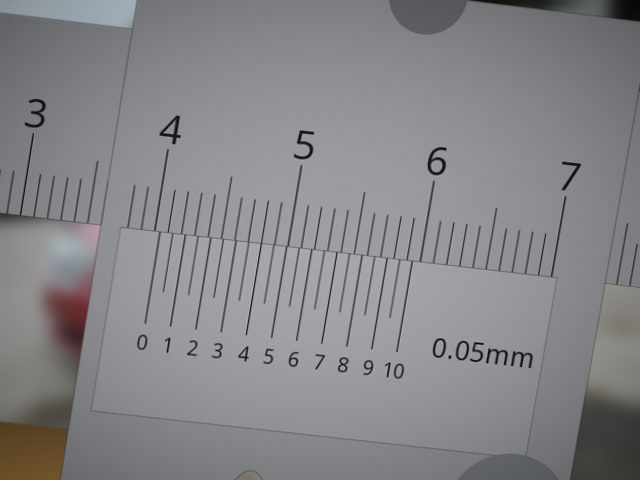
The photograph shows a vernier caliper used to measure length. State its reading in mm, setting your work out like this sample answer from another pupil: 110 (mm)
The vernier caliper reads 40.4 (mm)
